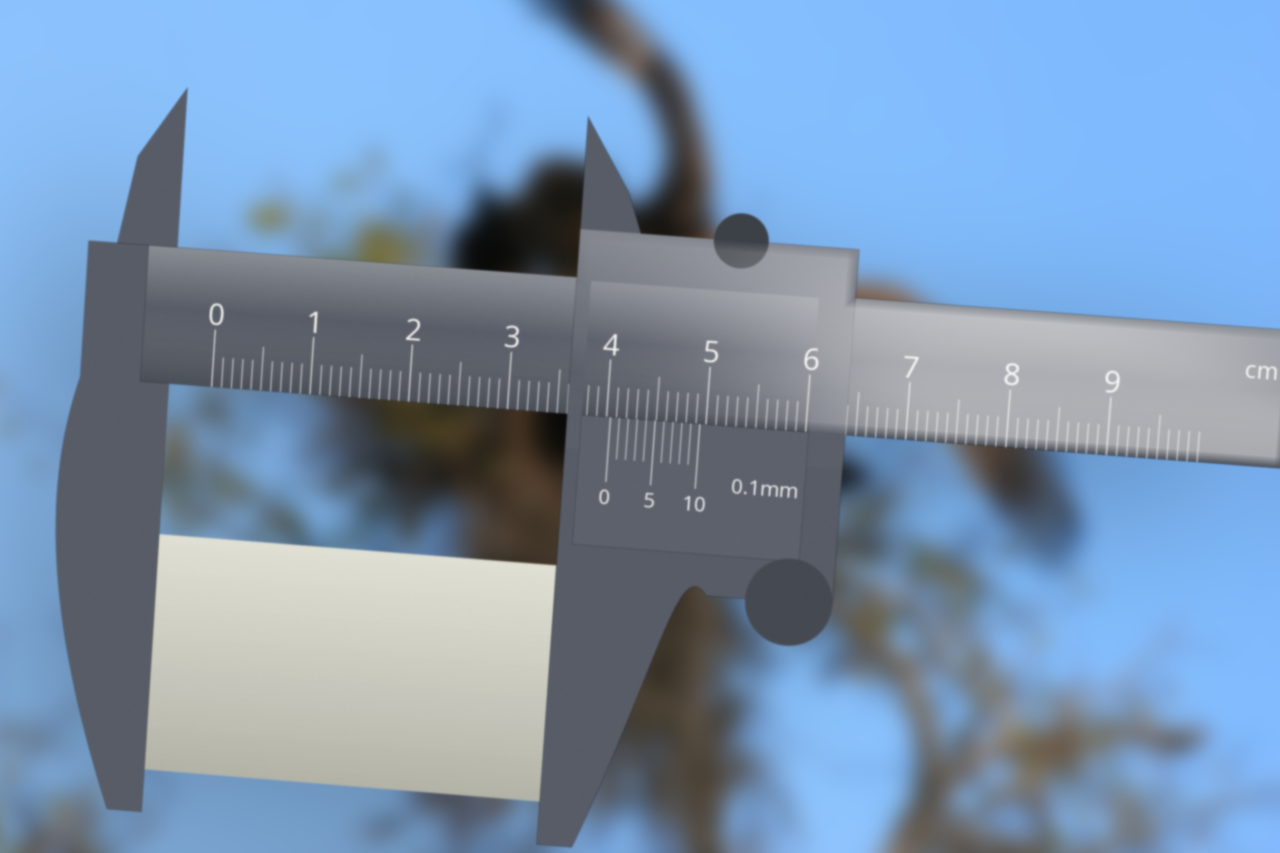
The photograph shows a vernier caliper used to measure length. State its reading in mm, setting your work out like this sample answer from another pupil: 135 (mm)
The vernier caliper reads 40.4 (mm)
